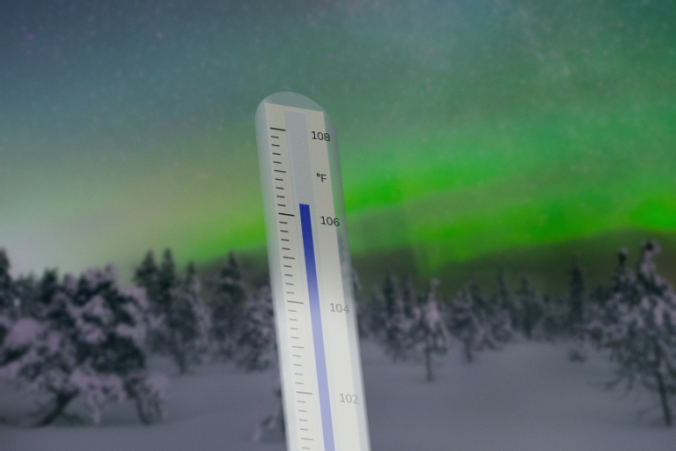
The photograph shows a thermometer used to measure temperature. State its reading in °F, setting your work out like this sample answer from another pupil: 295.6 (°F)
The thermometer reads 106.3 (°F)
